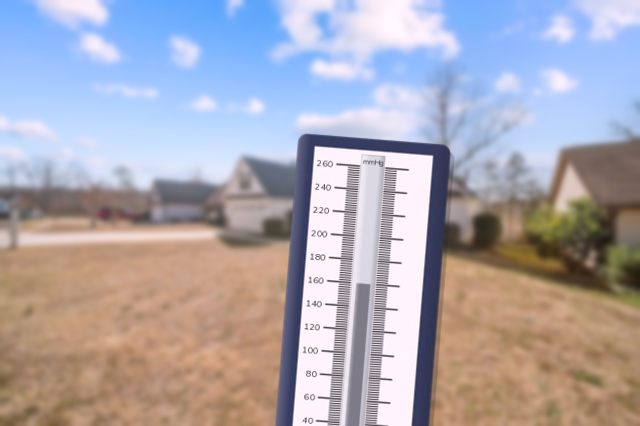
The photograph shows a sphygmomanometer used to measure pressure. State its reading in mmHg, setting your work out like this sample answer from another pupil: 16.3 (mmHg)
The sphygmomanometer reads 160 (mmHg)
